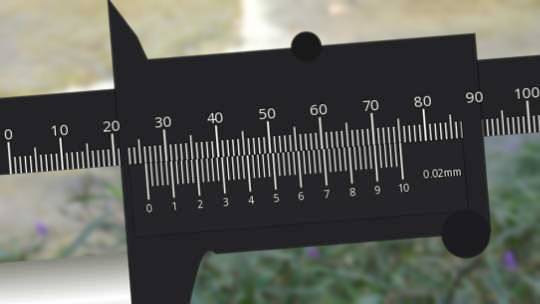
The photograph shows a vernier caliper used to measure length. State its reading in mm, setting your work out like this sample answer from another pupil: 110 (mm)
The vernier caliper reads 26.0 (mm)
